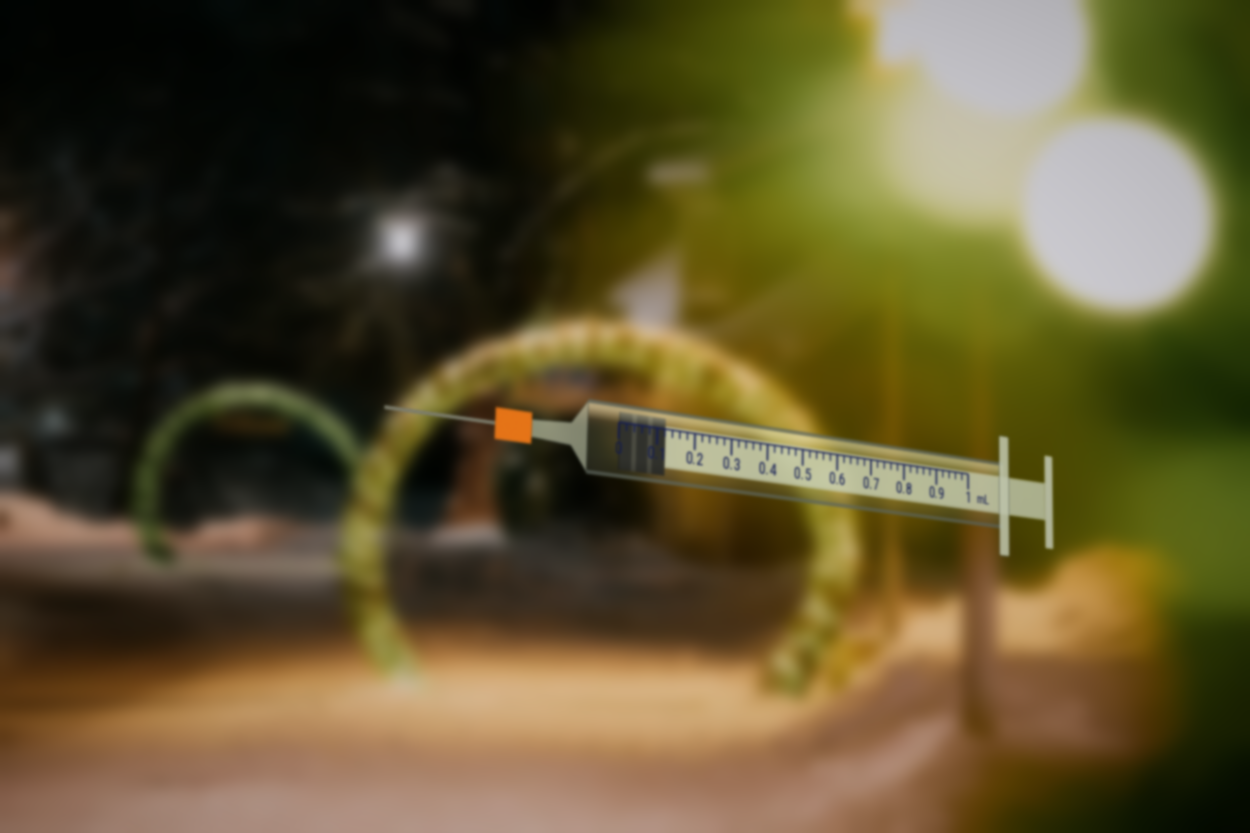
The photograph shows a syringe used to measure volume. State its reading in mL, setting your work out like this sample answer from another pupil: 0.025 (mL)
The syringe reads 0 (mL)
